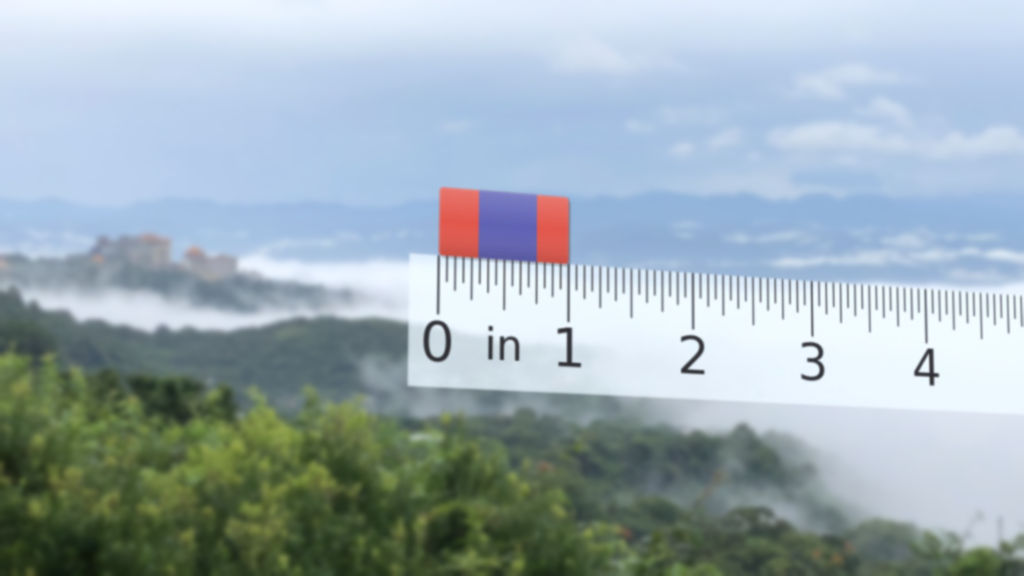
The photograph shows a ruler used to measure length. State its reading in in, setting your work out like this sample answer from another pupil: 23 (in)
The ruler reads 1 (in)
